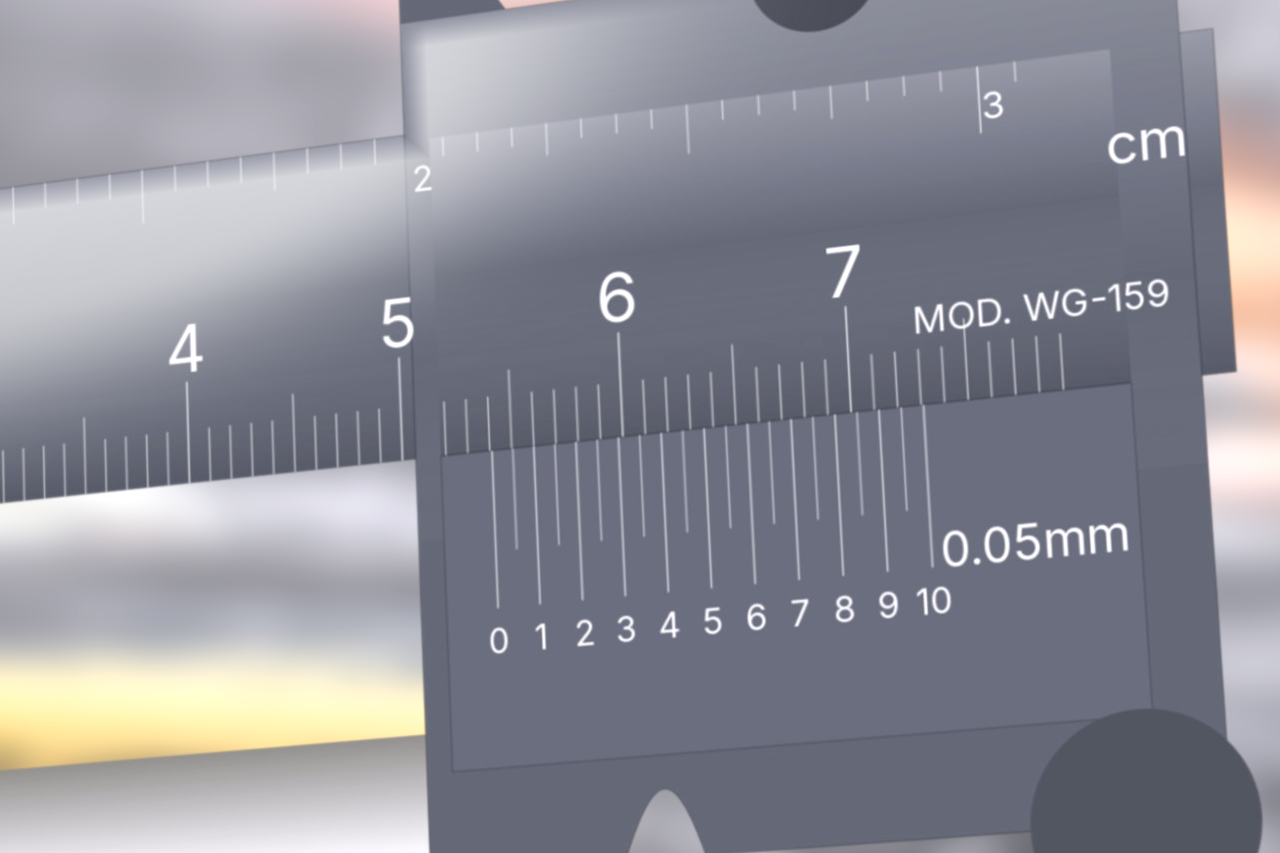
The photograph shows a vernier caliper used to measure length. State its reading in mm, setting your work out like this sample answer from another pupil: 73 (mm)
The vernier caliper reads 54.1 (mm)
